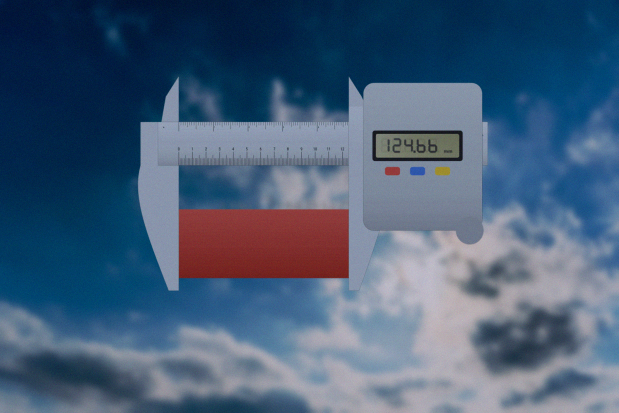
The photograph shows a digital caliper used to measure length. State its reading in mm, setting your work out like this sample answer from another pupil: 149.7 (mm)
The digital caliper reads 124.66 (mm)
